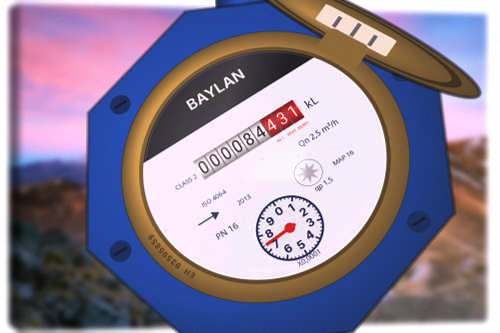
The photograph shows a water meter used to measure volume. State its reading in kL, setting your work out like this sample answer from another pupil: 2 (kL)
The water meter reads 84.4317 (kL)
